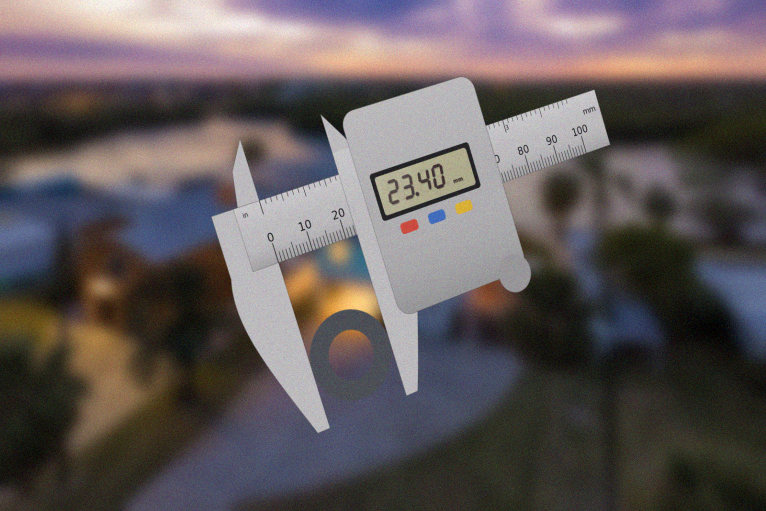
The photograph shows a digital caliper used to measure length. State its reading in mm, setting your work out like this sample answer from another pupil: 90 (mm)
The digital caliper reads 23.40 (mm)
